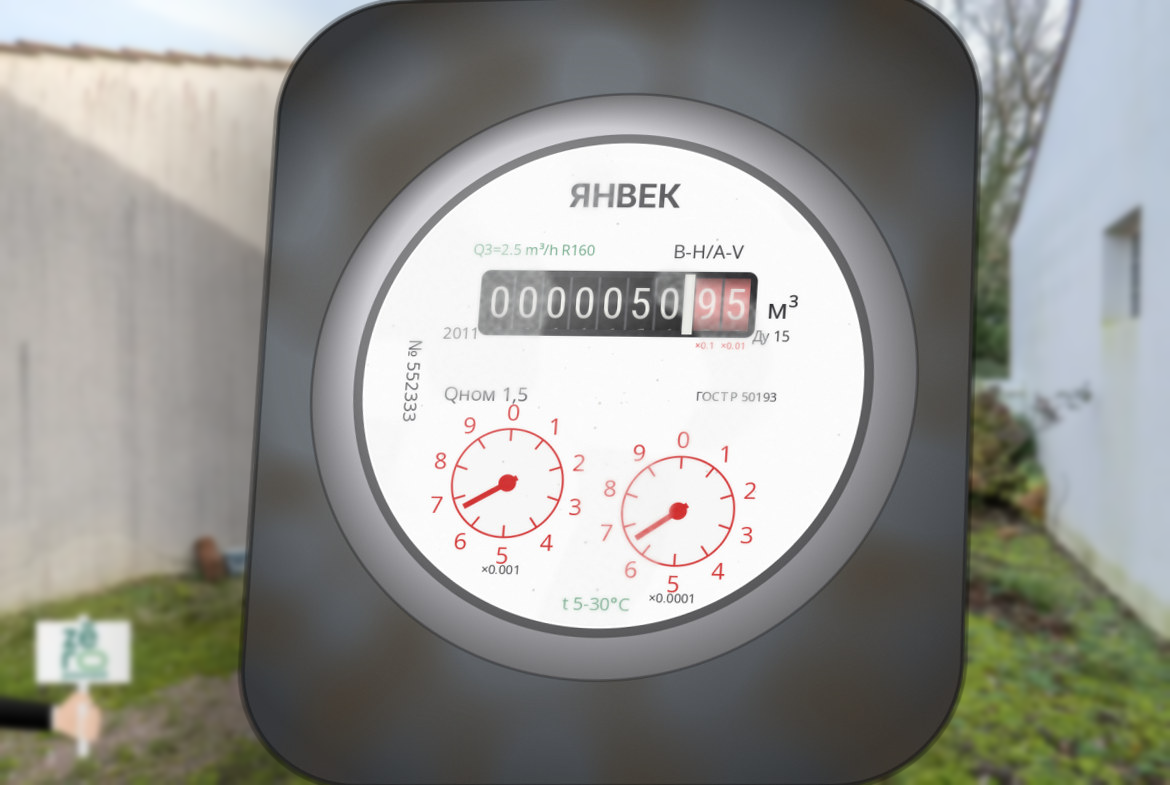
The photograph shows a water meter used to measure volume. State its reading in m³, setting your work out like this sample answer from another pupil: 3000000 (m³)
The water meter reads 50.9566 (m³)
